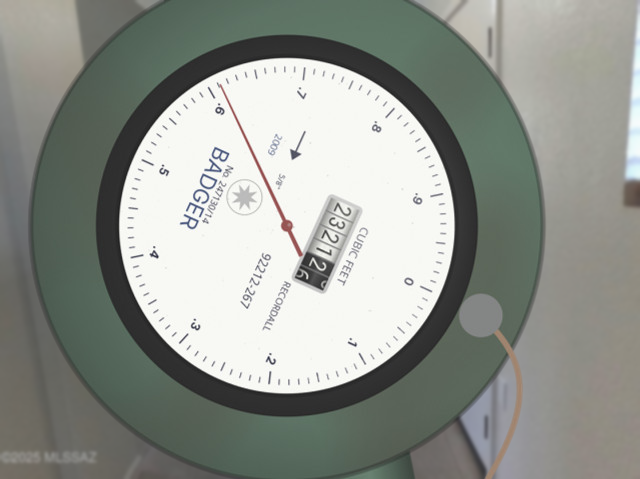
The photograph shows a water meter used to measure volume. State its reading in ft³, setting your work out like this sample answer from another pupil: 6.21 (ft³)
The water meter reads 232125.61 (ft³)
